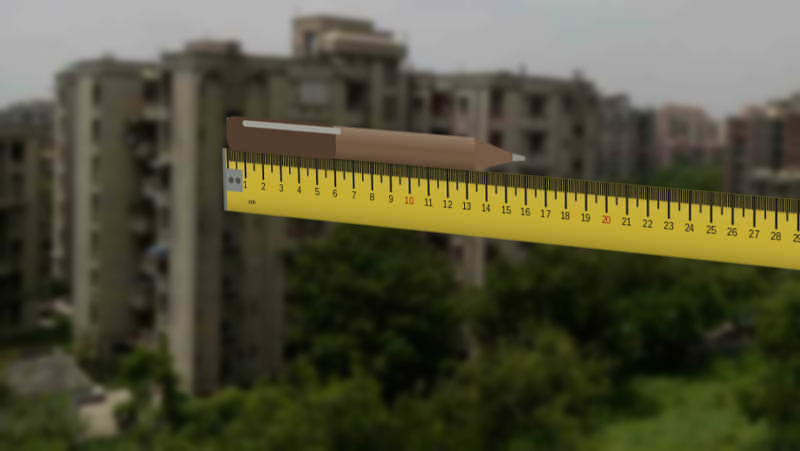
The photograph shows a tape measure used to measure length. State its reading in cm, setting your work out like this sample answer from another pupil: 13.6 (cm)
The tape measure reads 16 (cm)
